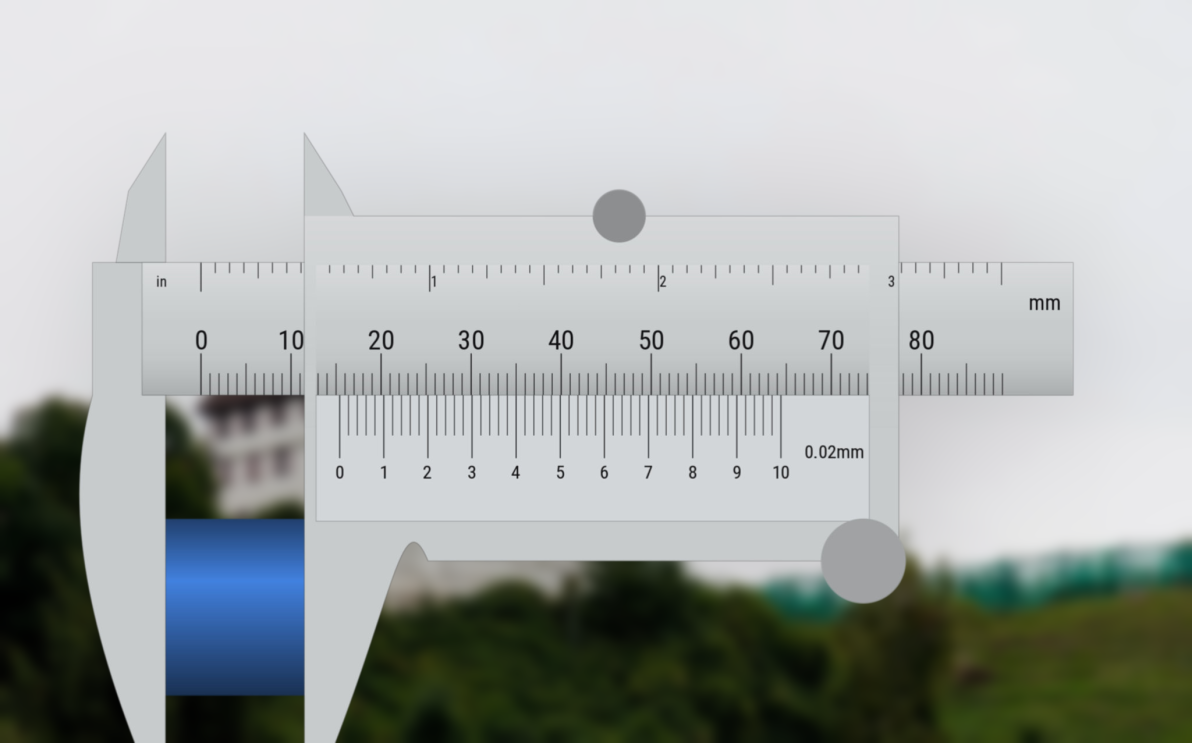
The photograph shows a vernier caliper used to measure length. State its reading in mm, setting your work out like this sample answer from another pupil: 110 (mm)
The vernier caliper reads 15.4 (mm)
